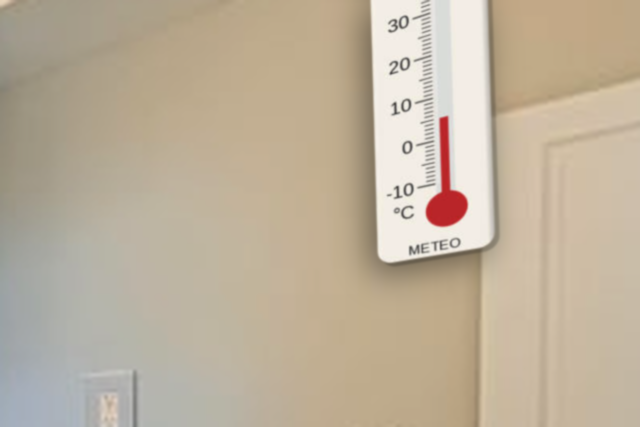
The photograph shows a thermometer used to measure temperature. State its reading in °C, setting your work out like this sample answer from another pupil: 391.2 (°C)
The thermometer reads 5 (°C)
